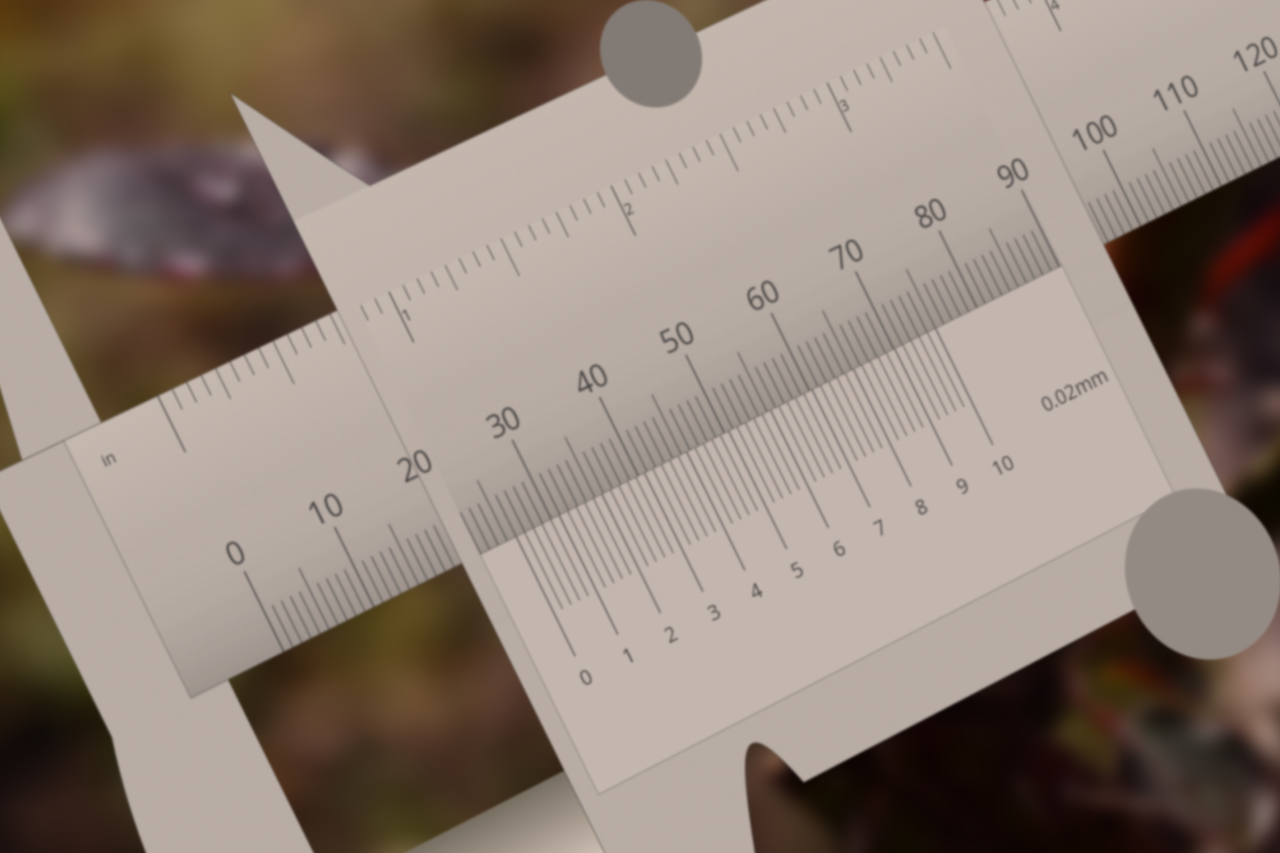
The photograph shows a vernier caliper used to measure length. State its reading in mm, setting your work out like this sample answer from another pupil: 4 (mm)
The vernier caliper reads 26.0 (mm)
